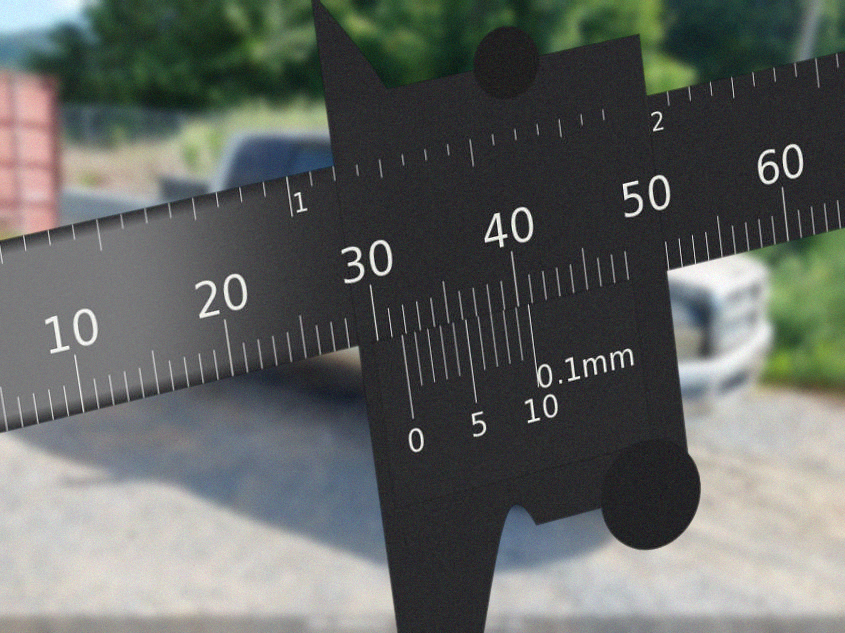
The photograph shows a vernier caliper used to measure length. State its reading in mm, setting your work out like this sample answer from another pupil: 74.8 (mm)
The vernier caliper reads 31.7 (mm)
